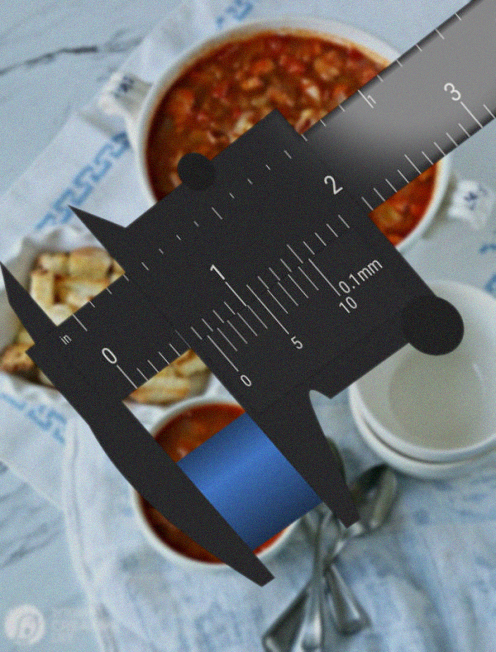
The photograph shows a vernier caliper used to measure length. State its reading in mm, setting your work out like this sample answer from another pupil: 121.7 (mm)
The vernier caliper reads 6.5 (mm)
